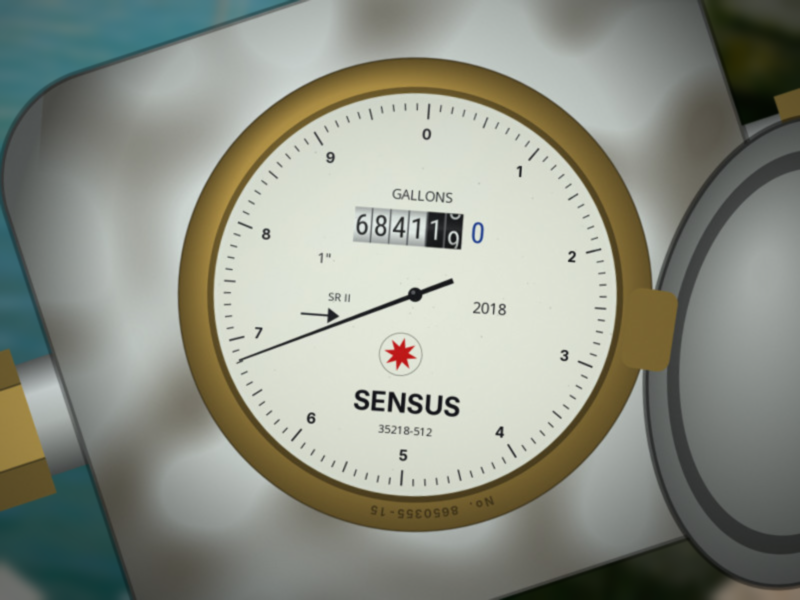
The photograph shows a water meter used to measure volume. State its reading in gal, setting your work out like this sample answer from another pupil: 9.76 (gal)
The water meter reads 6841186.8 (gal)
